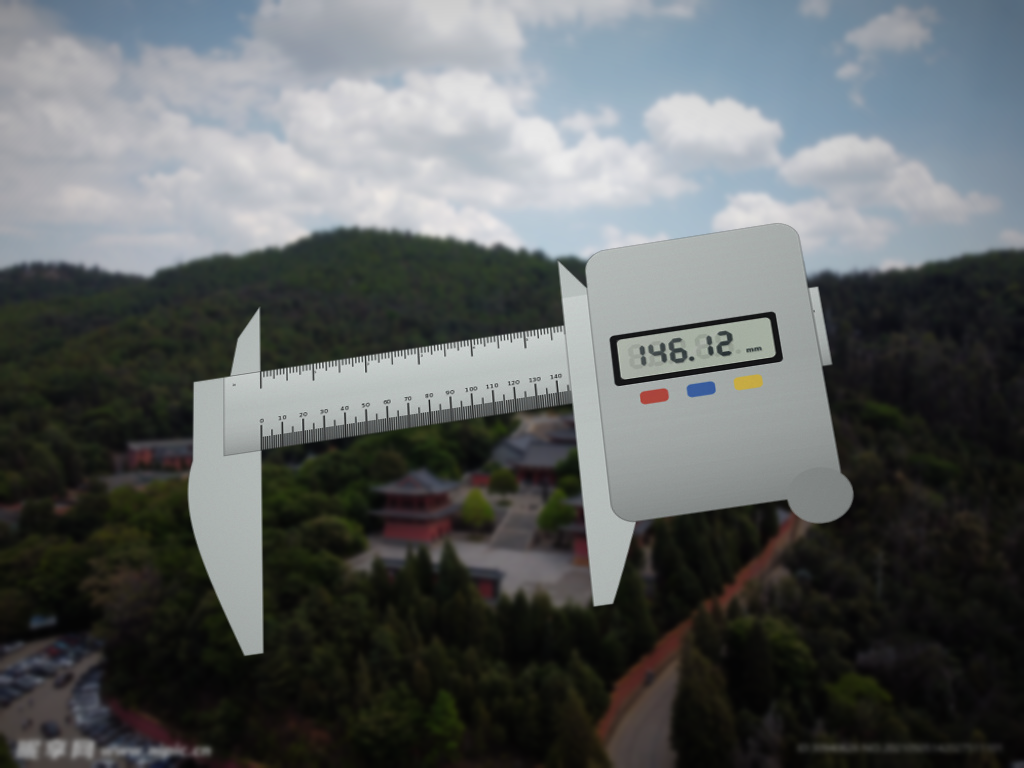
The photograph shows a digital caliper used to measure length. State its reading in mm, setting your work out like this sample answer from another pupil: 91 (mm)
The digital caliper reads 146.12 (mm)
